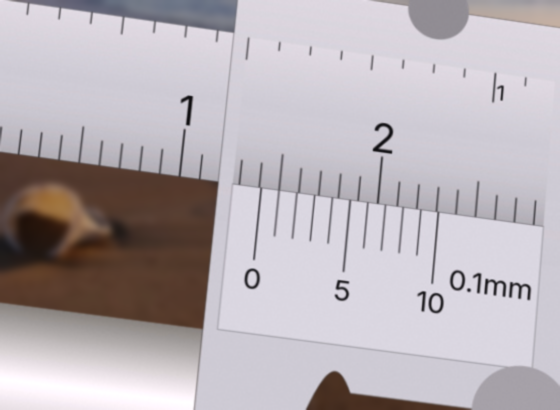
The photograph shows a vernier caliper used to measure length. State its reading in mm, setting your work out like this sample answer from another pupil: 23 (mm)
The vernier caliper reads 14.1 (mm)
